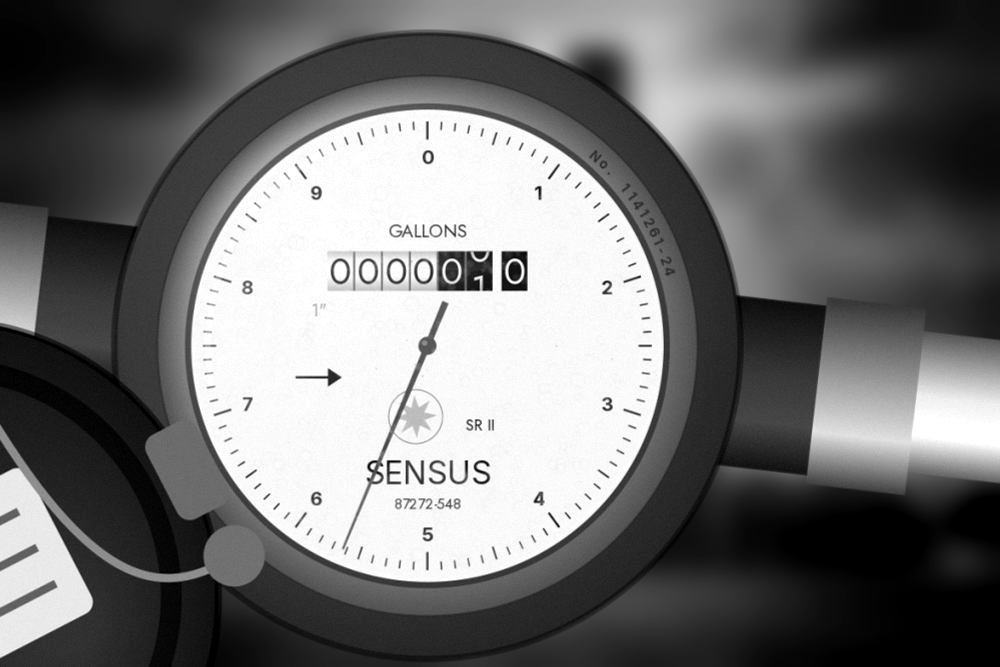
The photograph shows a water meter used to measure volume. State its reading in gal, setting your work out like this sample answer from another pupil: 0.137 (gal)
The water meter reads 5.6 (gal)
